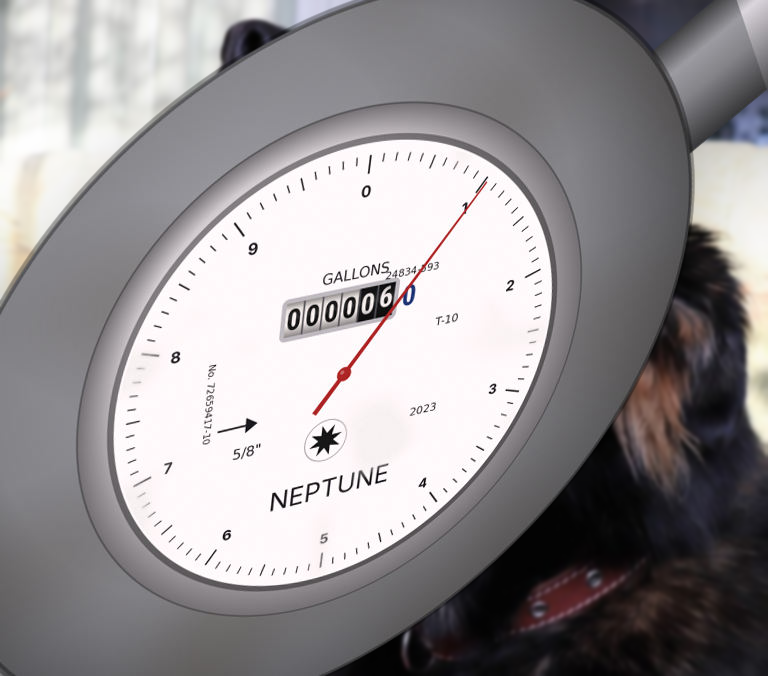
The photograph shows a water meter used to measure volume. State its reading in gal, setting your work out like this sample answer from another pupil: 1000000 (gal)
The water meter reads 61.0 (gal)
